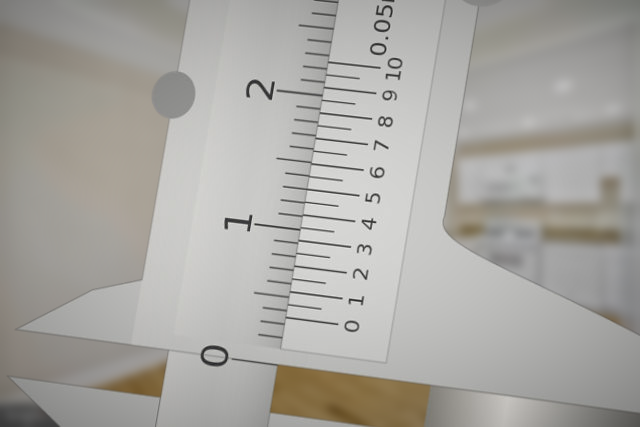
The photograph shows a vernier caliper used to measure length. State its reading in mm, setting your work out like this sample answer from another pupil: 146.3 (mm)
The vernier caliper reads 3.5 (mm)
